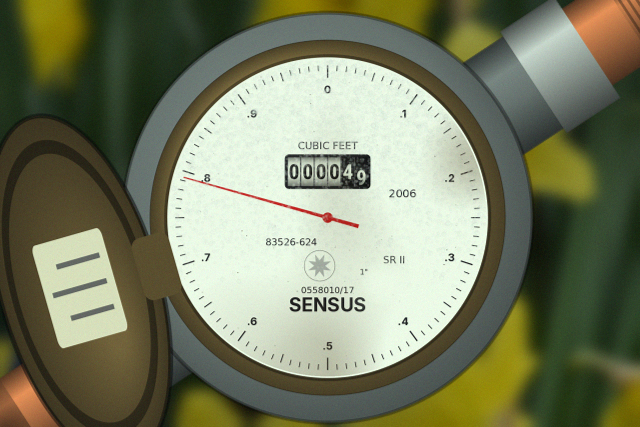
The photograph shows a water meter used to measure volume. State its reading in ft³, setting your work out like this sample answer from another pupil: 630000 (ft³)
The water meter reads 48.79 (ft³)
